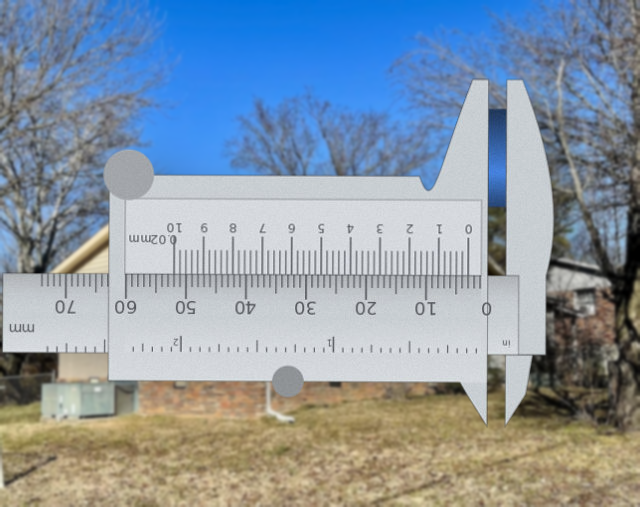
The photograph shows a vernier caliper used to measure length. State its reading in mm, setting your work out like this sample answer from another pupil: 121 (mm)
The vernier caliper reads 3.0 (mm)
